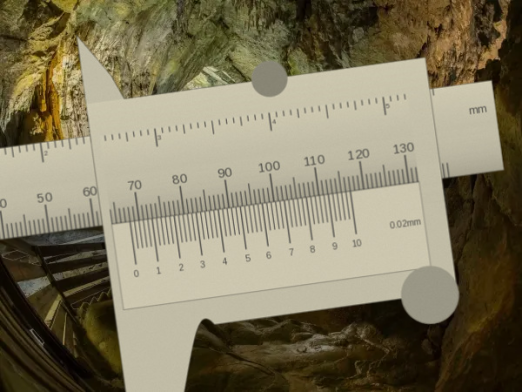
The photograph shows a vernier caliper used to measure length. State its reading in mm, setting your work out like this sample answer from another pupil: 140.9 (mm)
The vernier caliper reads 68.0 (mm)
